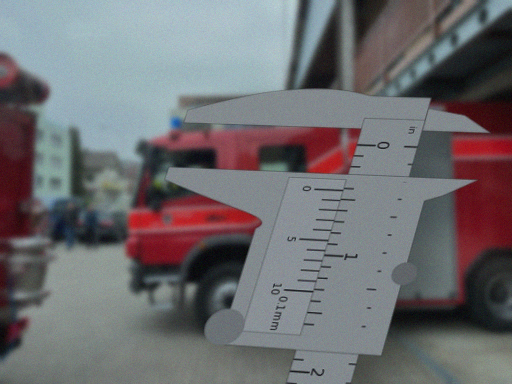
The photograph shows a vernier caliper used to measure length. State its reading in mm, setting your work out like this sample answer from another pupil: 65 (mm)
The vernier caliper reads 4.2 (mm)
